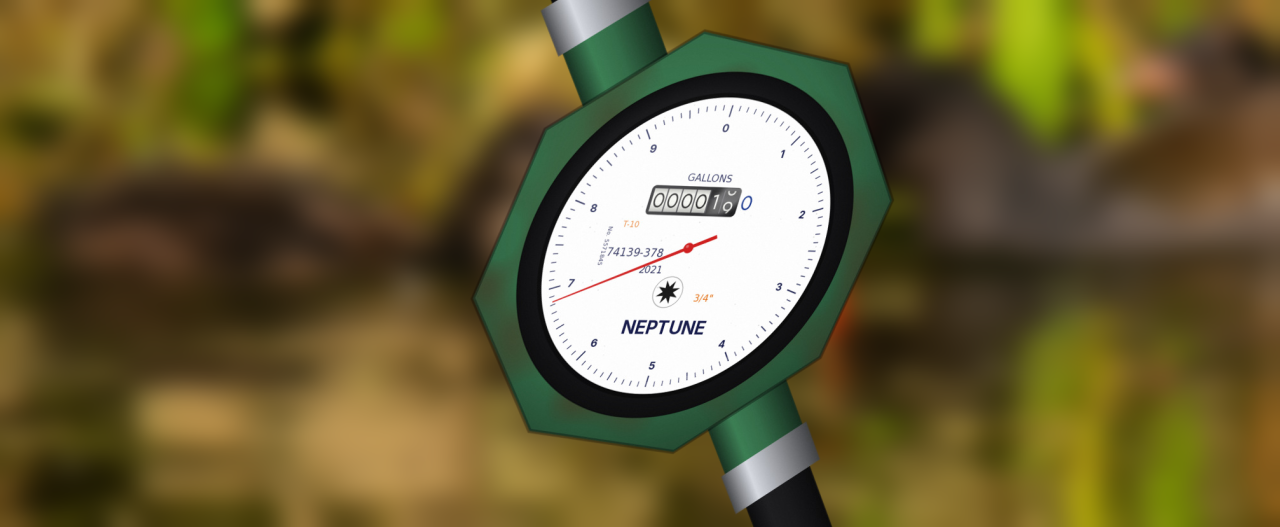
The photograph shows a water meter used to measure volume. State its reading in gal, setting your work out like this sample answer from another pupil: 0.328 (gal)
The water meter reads 186.8 (gal)
